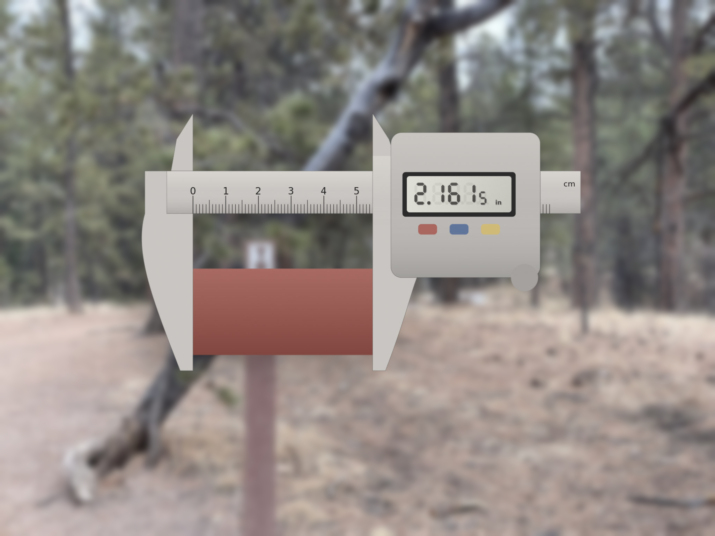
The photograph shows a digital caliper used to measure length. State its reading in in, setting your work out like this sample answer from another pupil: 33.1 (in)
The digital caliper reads 2.1615 (in)
